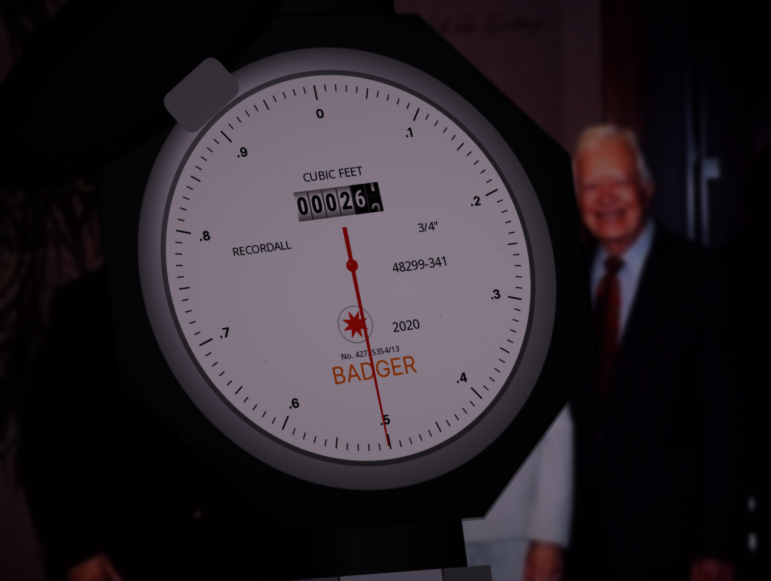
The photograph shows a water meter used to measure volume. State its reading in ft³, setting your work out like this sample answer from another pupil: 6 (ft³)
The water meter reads 261.50 (ft³)
